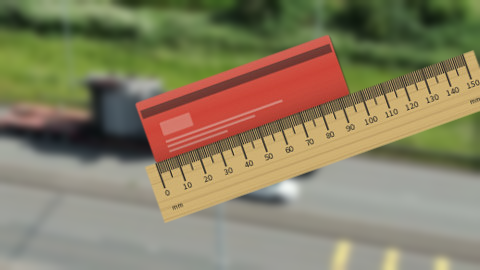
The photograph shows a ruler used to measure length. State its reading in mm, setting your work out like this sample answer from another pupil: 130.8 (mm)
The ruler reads 95 (mm)
